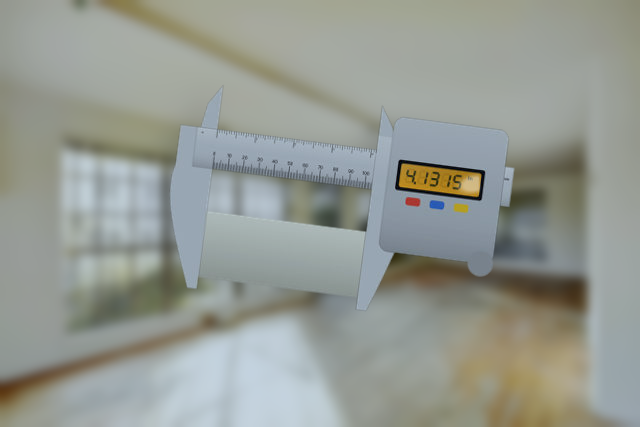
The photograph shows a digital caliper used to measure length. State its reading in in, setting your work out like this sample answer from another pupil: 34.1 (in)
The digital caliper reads 4.1315 (in)
